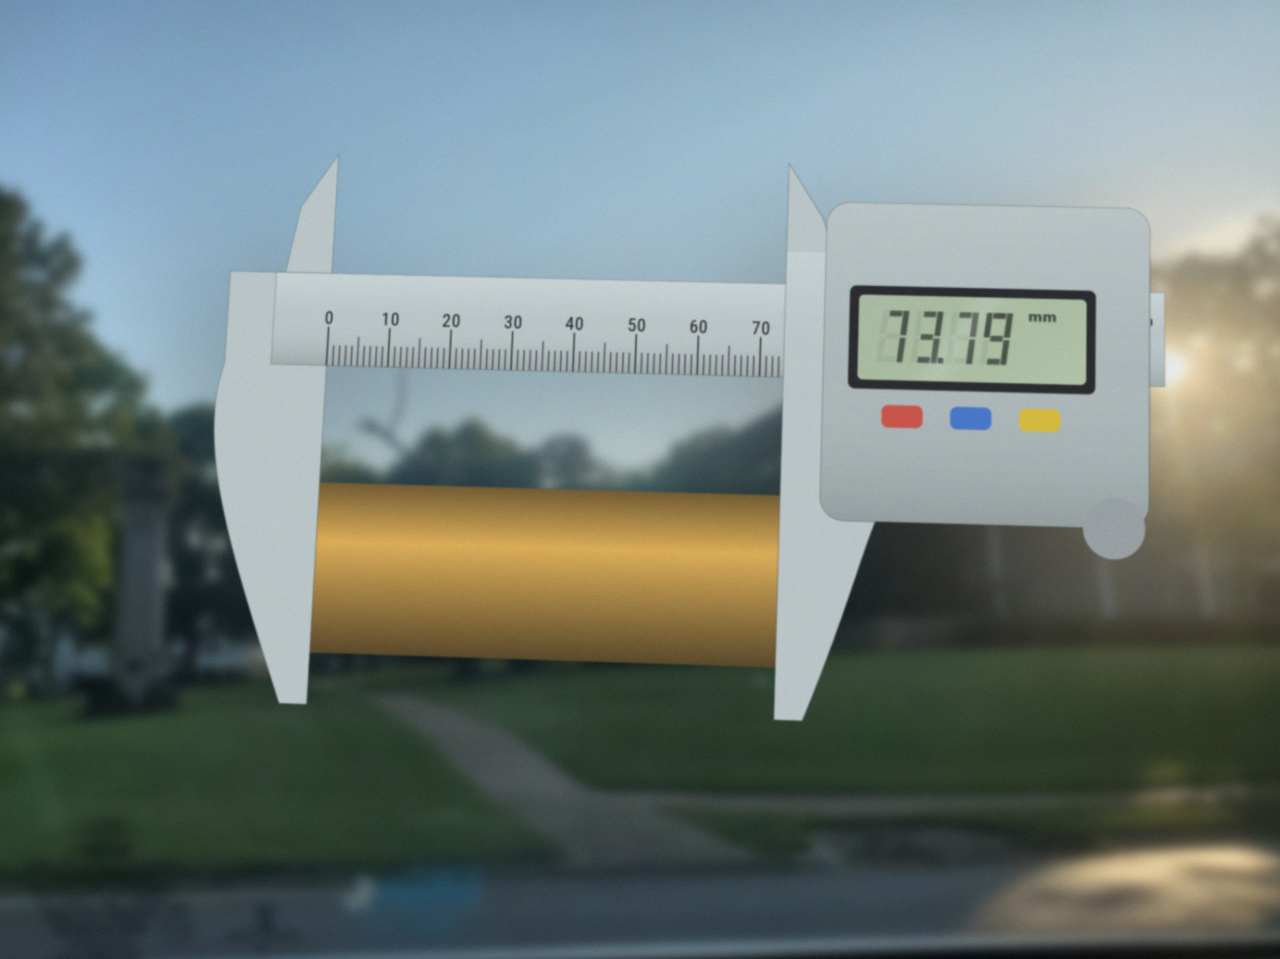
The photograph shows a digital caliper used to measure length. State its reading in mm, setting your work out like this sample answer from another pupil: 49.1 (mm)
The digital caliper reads 73.79 (mm)
